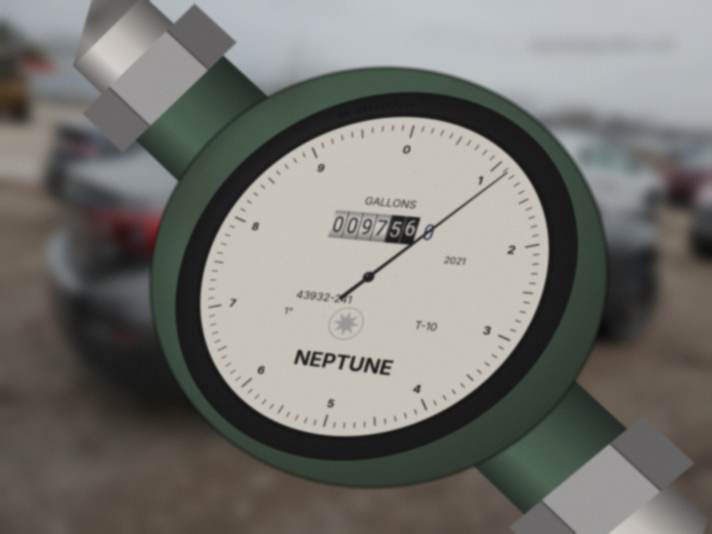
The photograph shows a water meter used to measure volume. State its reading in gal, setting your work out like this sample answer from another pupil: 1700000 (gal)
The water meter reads 97561.1 (gal)
